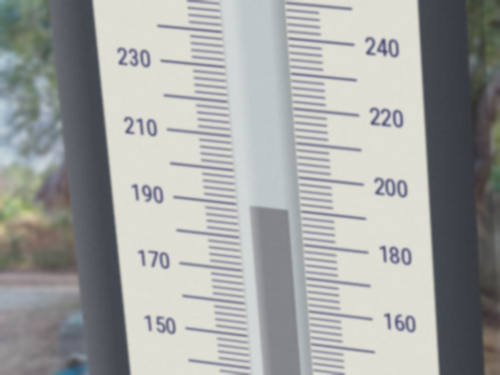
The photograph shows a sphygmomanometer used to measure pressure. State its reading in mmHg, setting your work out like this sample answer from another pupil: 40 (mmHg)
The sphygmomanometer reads 190 (mmHg)
